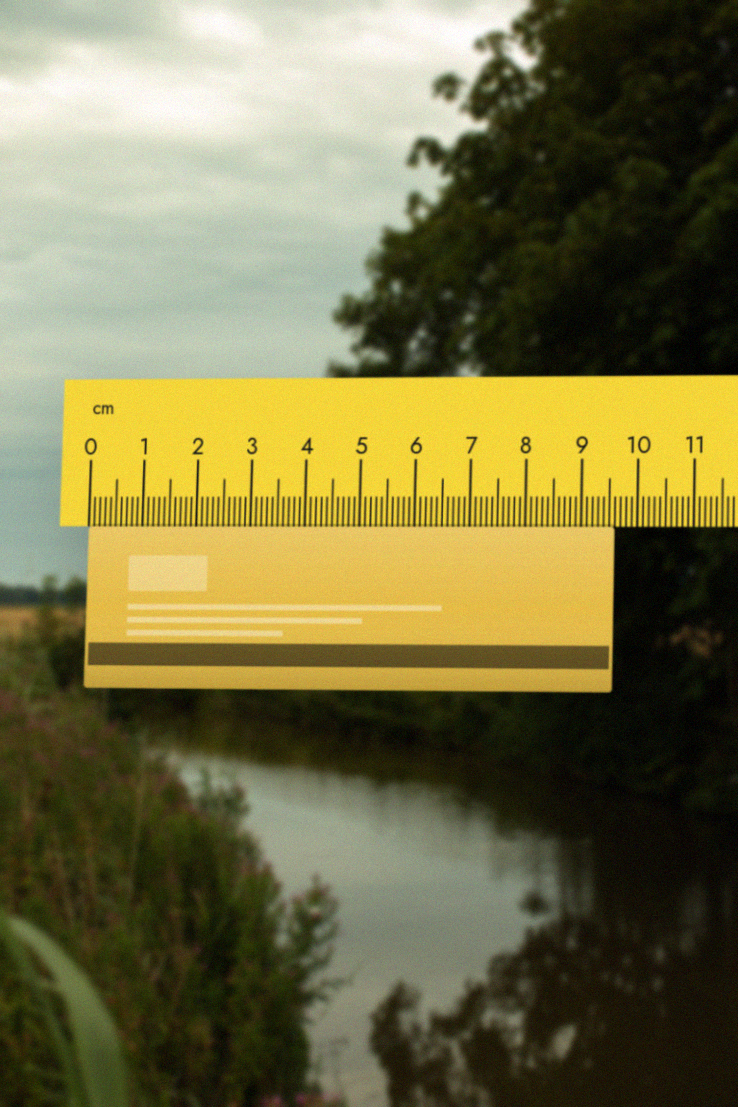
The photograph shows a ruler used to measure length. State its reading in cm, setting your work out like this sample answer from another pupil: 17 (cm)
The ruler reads 9.6 (cm)
